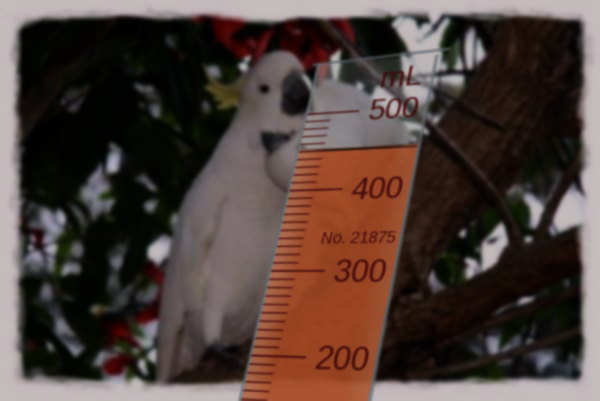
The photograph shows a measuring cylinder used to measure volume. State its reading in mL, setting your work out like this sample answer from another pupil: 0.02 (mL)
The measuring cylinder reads 450 (mL)
